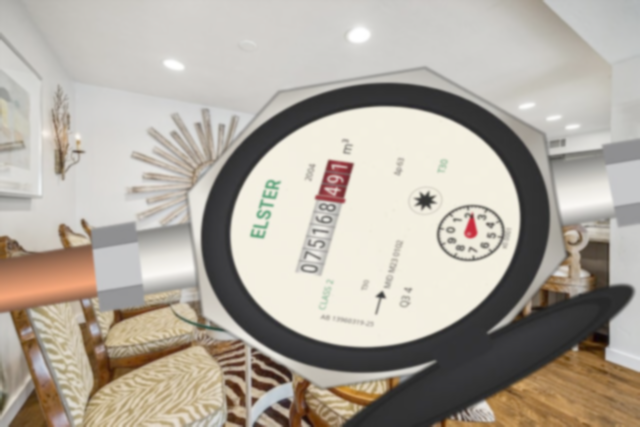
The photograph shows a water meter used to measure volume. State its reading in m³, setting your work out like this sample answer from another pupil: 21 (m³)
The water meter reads 75168.4912 (m³)
